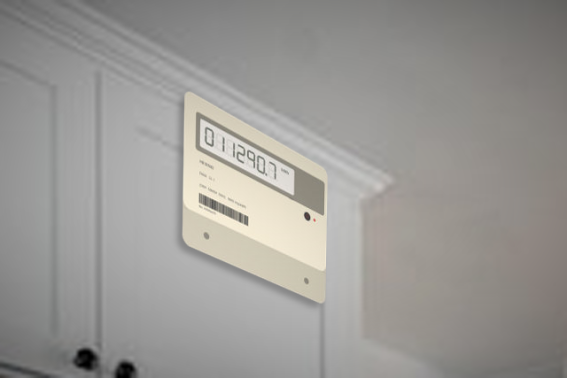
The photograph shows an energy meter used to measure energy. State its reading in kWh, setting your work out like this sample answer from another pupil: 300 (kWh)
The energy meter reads 11290.7 (kWh)
